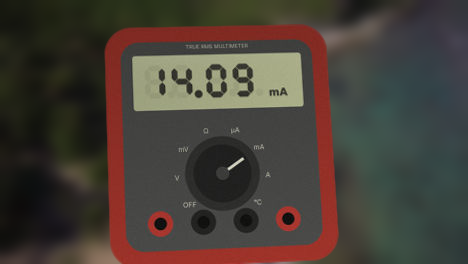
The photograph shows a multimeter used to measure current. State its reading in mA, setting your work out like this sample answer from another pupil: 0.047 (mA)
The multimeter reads 14.09 (mA)
